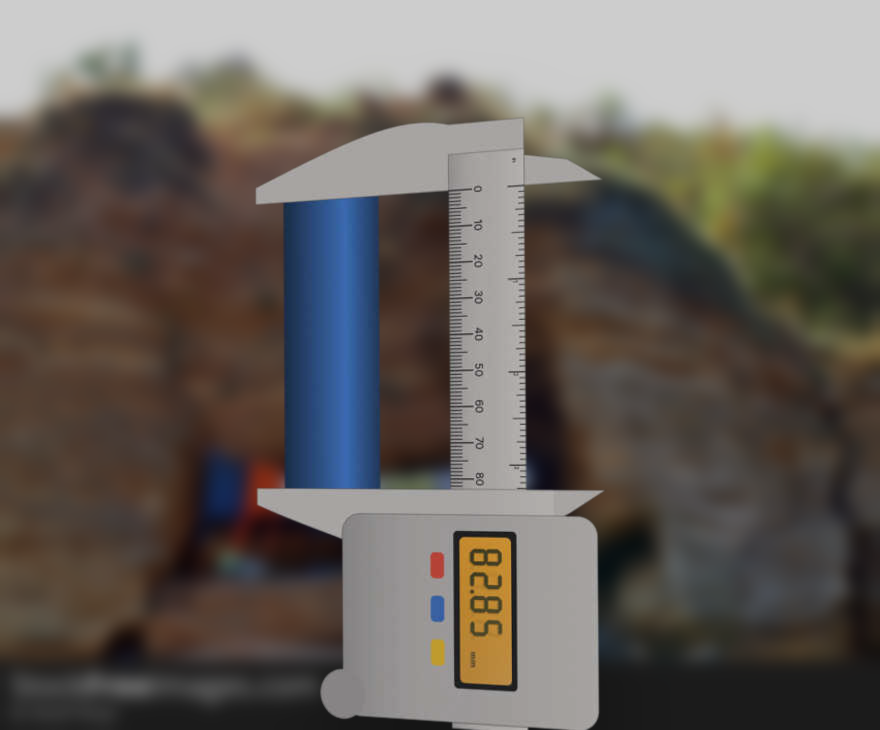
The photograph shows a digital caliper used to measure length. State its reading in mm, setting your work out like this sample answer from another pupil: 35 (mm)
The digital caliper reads 82.85 (mm)
